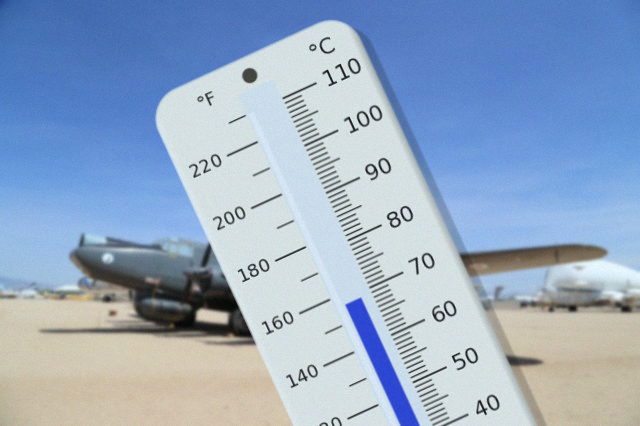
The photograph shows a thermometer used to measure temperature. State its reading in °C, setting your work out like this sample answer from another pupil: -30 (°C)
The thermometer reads 69 (°C)
